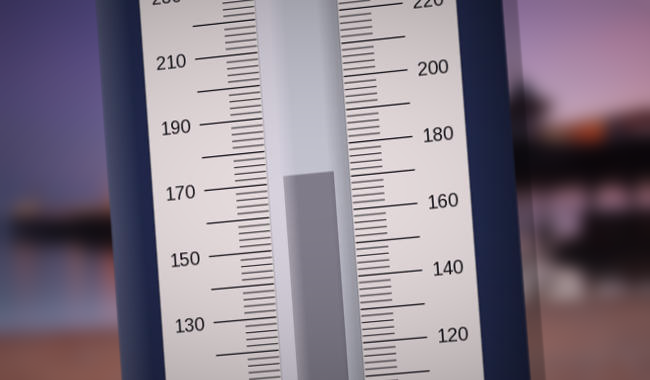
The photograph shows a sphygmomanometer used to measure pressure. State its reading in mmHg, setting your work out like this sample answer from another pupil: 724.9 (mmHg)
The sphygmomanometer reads 172 (mmHg)
